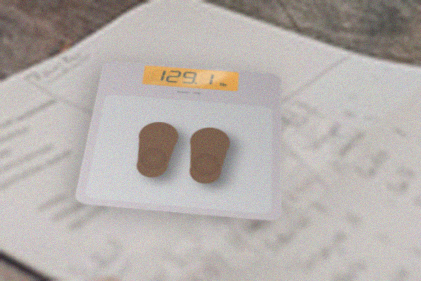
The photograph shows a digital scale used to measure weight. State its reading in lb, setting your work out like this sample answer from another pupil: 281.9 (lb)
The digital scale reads 129.1 (lb)
